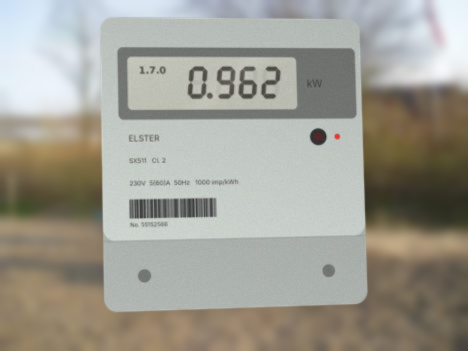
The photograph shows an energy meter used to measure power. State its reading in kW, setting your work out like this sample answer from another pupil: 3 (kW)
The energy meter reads 0.962 (kW)
